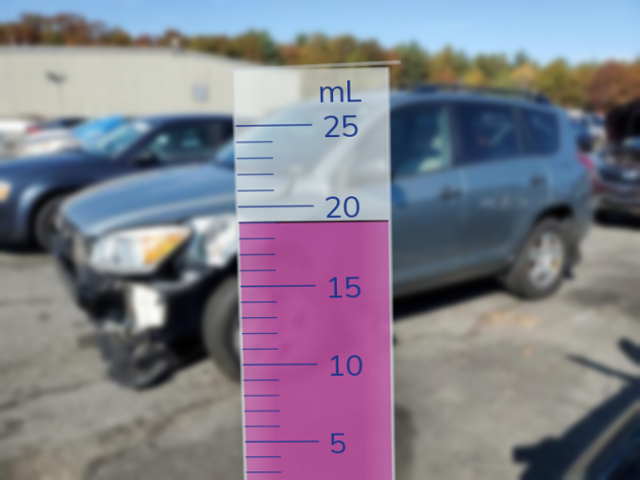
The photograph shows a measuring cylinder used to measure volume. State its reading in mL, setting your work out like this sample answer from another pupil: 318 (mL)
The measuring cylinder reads 19 (mL)
